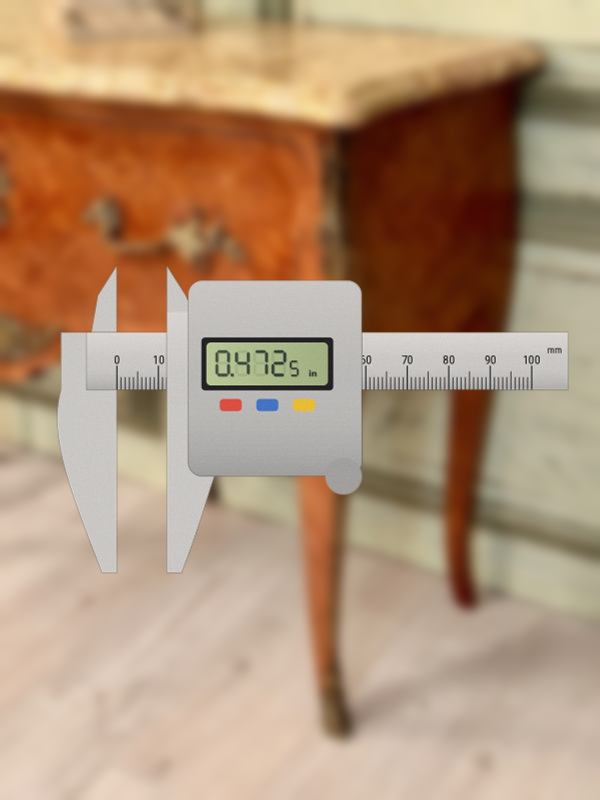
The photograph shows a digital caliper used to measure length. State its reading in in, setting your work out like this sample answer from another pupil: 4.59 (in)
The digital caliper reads 0.4725 (in)
